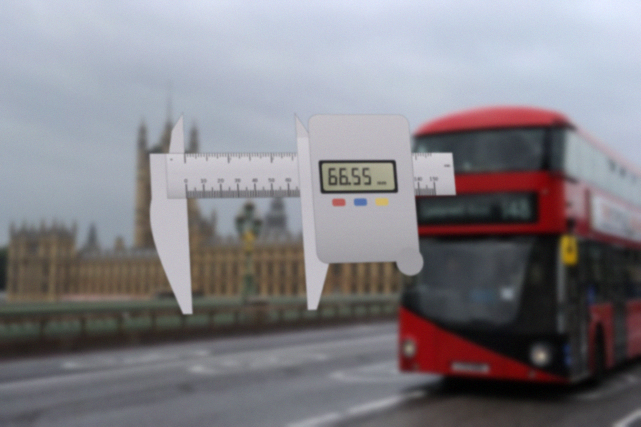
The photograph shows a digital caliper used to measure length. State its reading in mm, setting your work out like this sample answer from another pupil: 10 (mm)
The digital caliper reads 66.55 (mm)
